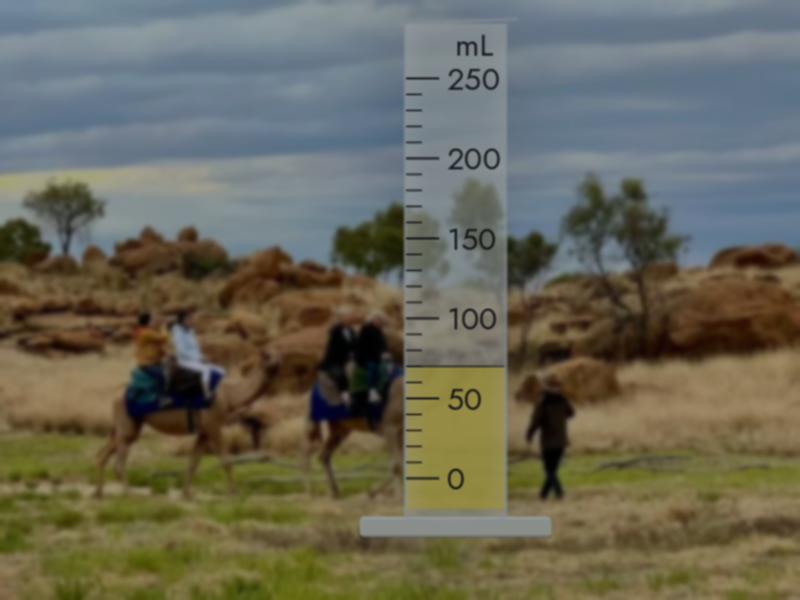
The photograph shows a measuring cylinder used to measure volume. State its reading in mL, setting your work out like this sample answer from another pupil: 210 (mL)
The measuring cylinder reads 70 (mL)
